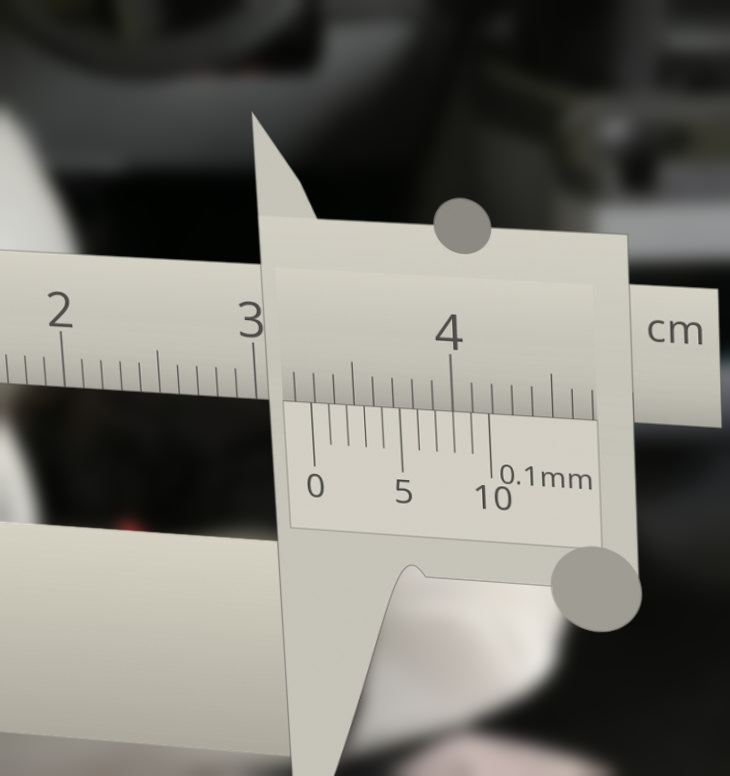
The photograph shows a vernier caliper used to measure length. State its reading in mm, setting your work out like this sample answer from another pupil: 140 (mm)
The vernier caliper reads 32.8 (mm)
